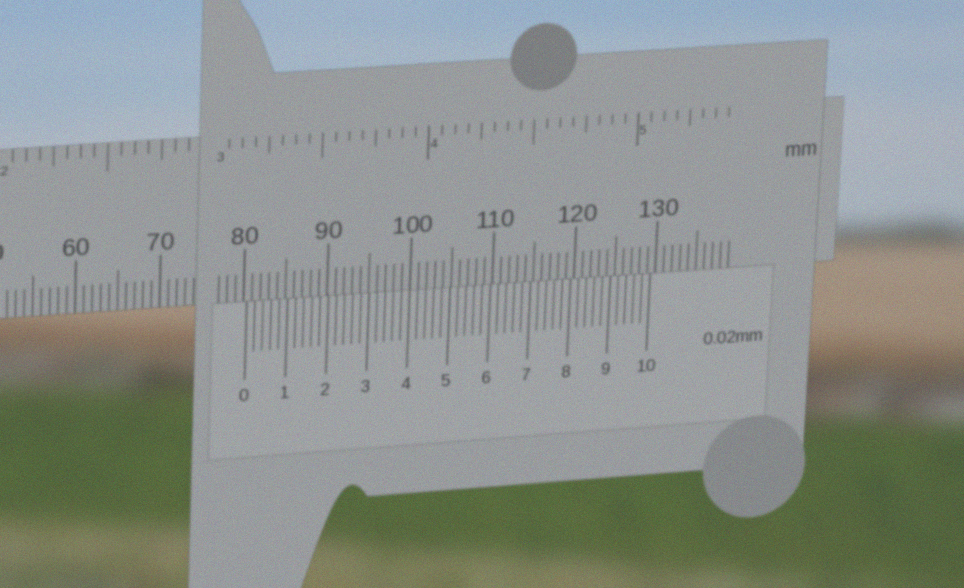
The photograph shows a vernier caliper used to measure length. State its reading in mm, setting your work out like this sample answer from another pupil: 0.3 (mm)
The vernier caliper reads 80.4 (mm)
